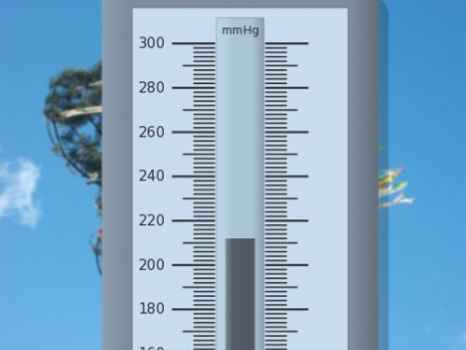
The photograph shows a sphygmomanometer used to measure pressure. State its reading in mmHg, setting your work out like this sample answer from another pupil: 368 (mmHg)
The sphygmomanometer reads 212 (mmHg)
